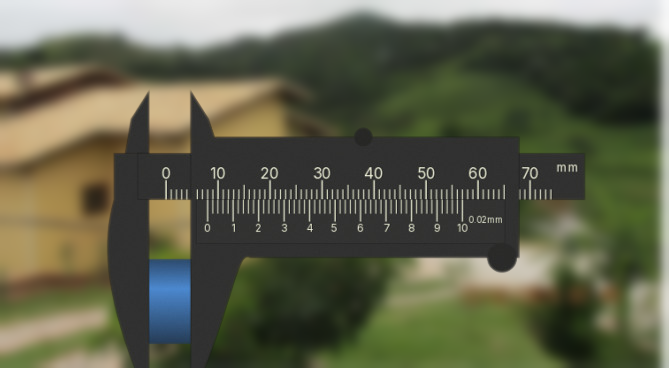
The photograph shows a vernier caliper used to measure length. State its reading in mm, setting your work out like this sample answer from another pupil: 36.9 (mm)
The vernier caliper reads 8.0 (mm)
